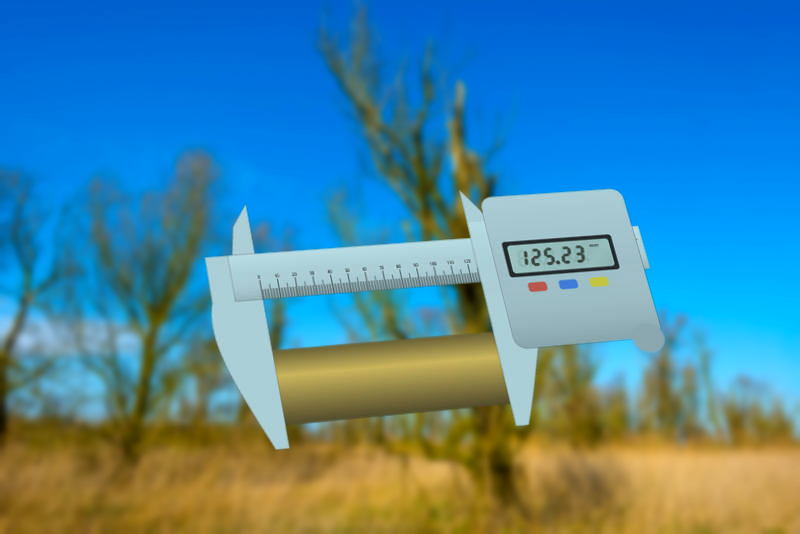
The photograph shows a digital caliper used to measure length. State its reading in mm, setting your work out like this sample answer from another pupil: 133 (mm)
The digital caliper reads 125.23 (mm)
